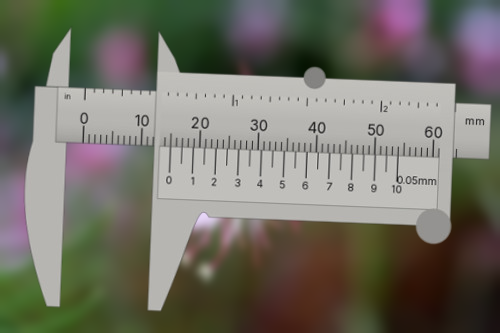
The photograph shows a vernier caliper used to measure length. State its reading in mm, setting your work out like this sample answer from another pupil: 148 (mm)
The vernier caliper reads 15.0 (mm)
